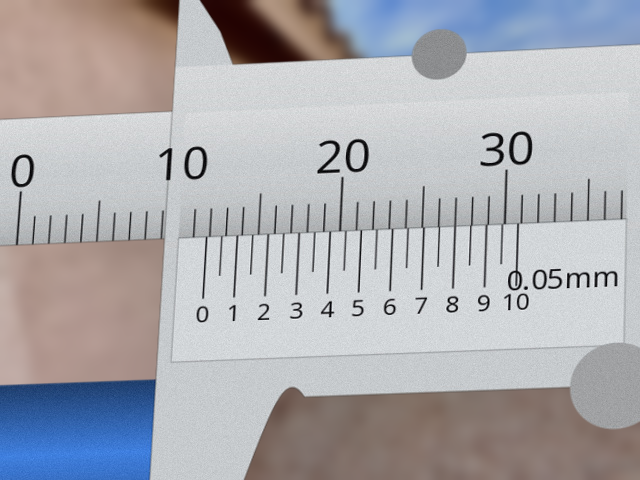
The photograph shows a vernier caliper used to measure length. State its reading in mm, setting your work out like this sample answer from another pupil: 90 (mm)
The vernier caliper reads 11.8 (mm)
